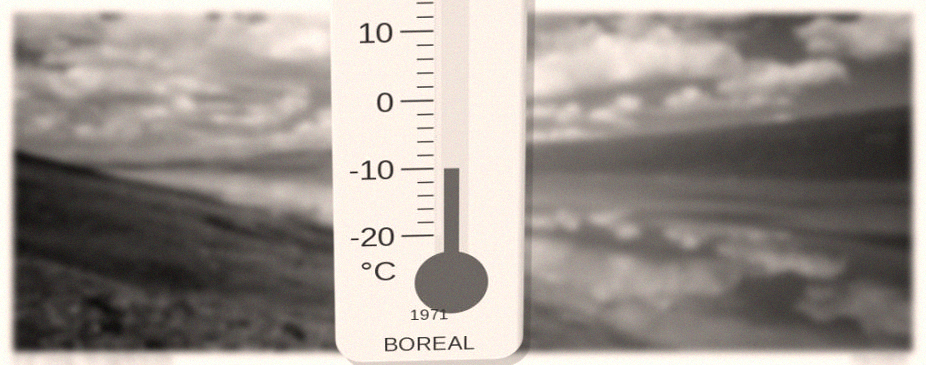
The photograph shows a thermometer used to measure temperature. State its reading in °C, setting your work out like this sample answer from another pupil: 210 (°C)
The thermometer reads -10 (°C)
